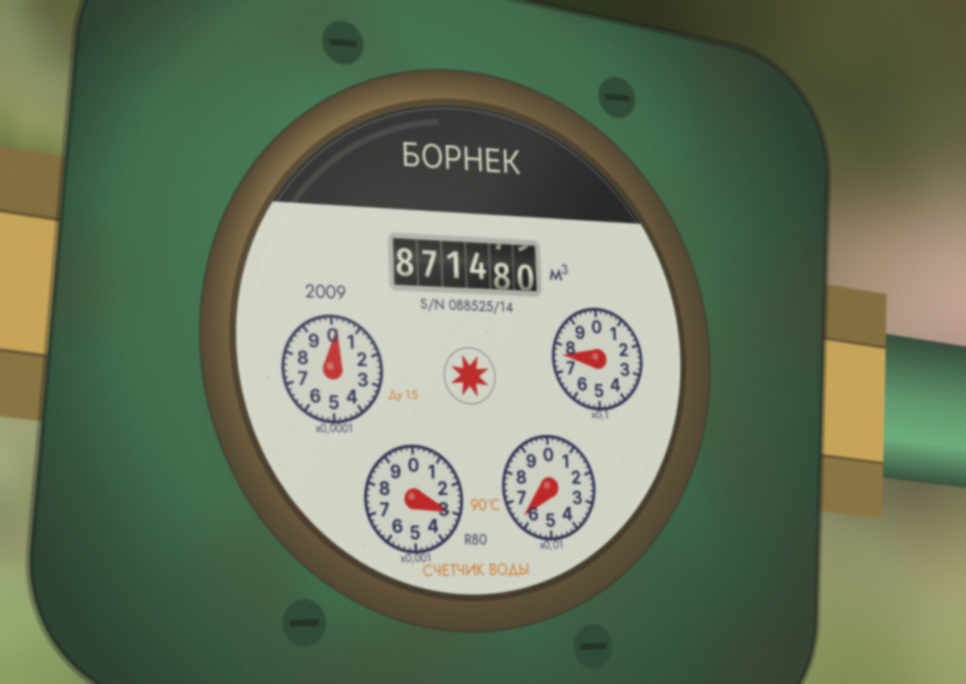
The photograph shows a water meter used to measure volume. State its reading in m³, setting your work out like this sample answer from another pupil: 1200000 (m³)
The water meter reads 871479.7630 (m³)
